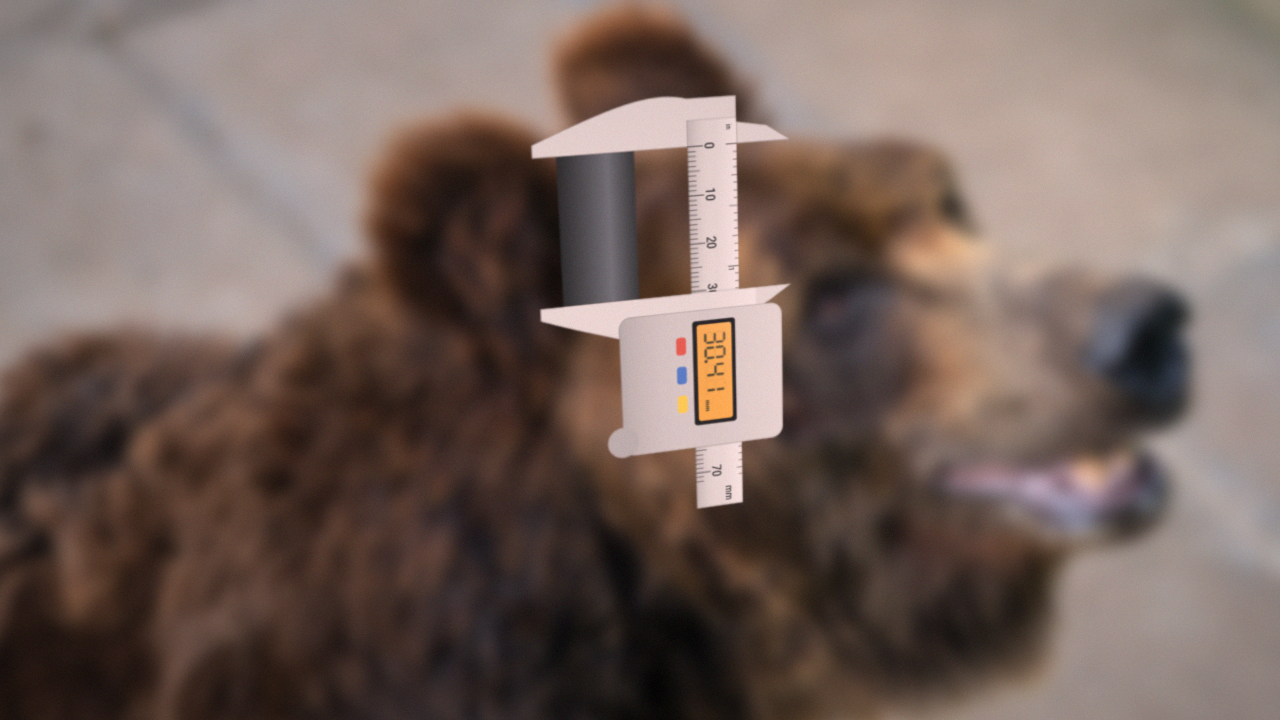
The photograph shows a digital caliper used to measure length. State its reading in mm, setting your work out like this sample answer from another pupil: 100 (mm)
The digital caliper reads 30.41 (mm)
